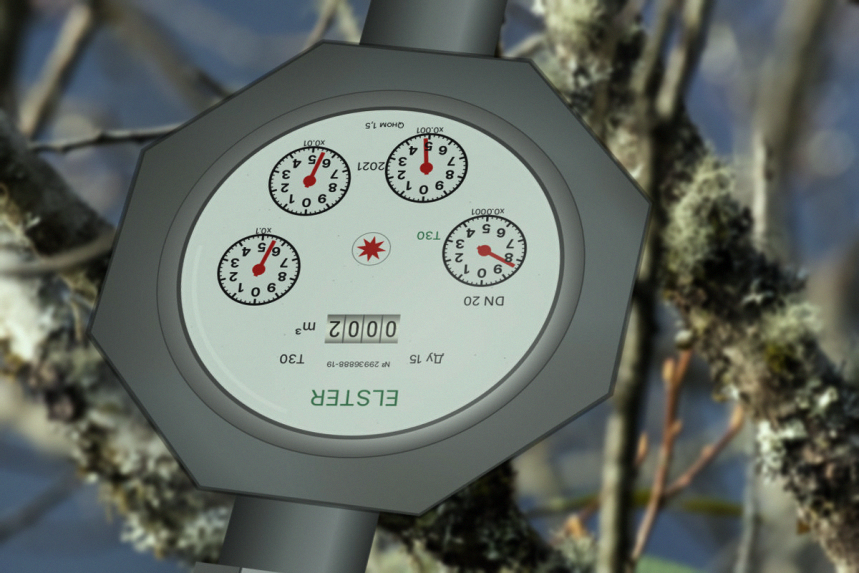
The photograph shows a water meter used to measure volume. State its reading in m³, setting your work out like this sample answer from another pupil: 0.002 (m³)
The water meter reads 2.5548 (m³)
